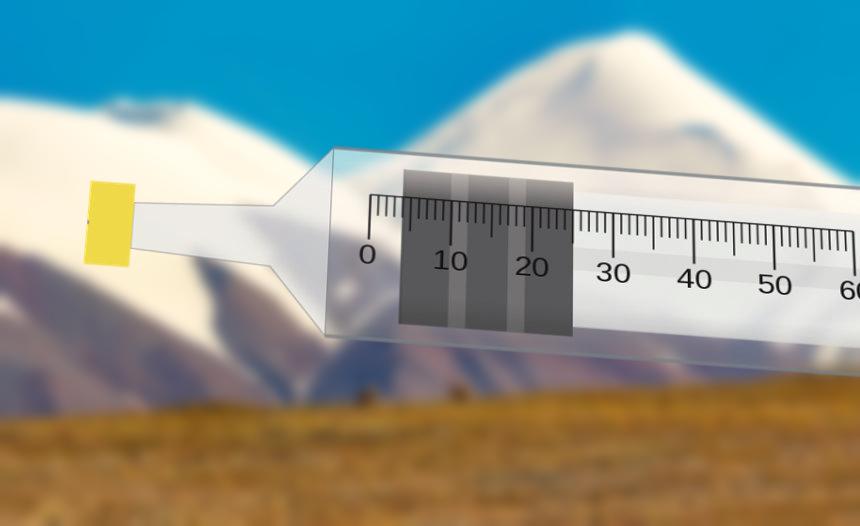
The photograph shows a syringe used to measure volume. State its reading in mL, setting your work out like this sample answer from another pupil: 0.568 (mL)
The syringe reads 4 (mL)
